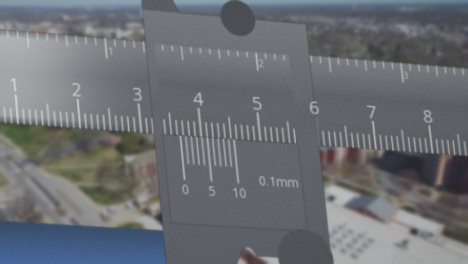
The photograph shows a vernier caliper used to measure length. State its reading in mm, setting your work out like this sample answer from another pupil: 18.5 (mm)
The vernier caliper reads 36.5 (mm)
